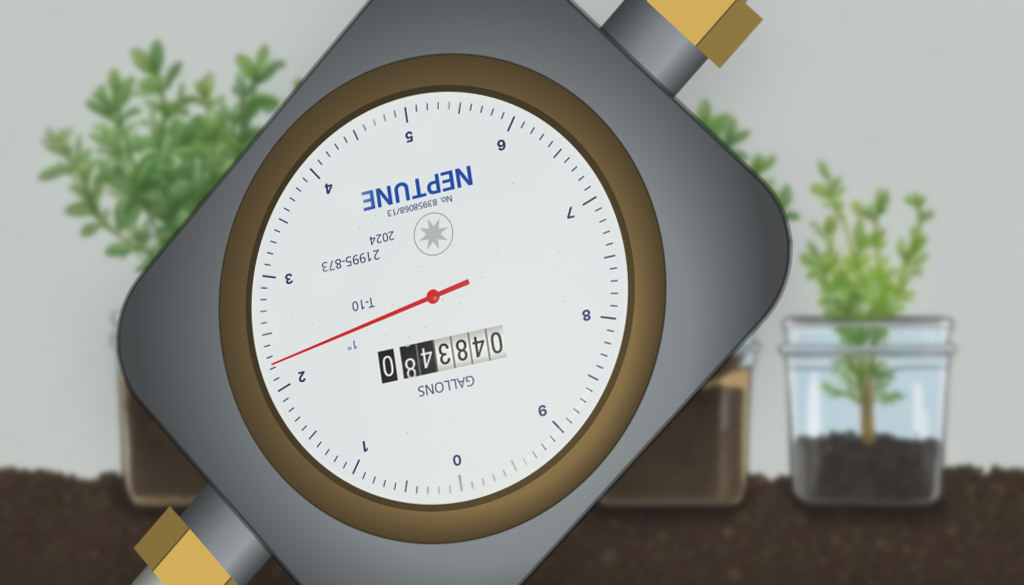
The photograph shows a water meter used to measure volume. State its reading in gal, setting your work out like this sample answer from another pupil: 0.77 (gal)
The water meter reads 483482.2 (gal)
